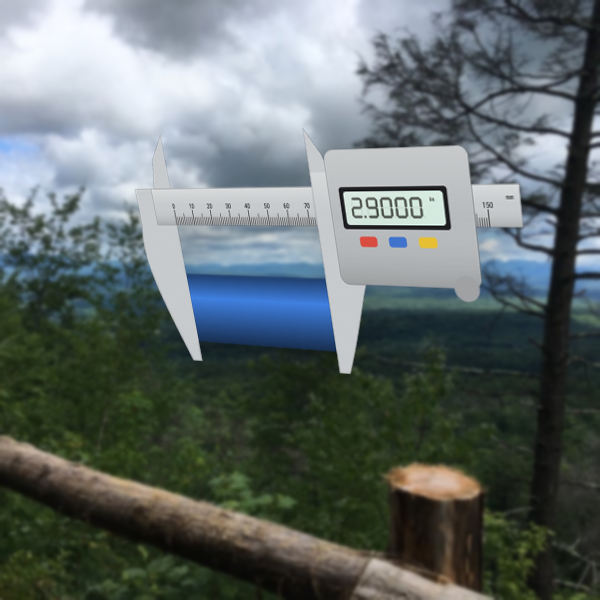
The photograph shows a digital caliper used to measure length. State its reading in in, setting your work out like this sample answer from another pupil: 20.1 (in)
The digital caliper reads 2.9000 (in)
